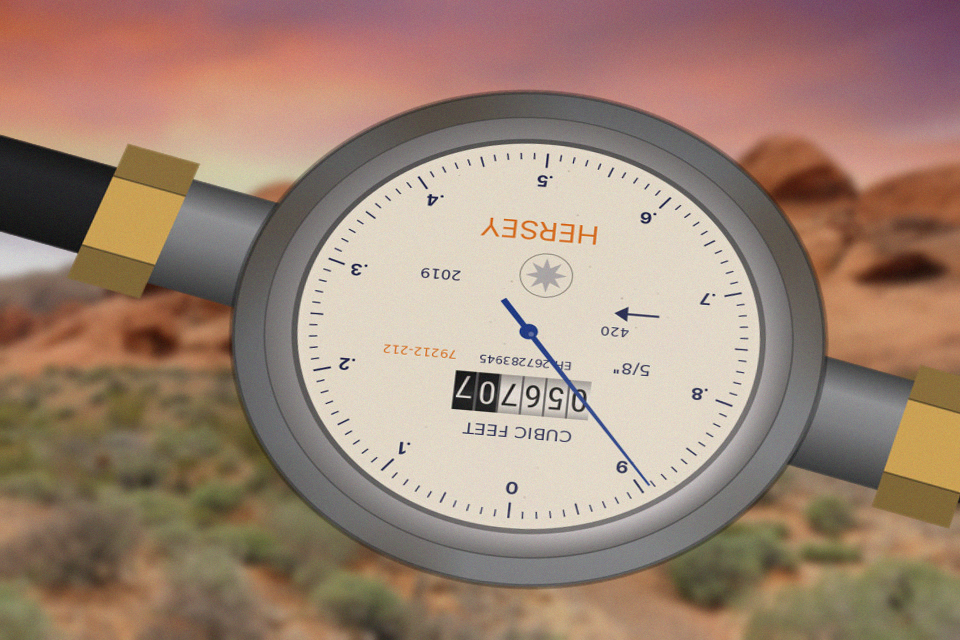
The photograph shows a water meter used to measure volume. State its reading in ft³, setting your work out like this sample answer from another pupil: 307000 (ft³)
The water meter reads 56706.89 (ft³)
